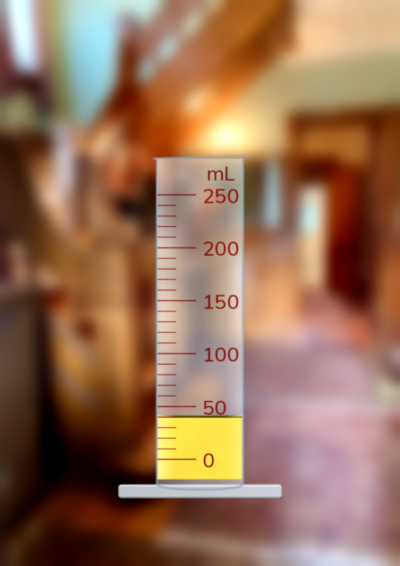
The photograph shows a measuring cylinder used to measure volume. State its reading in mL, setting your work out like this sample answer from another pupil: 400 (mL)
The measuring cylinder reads 40 (mL)
